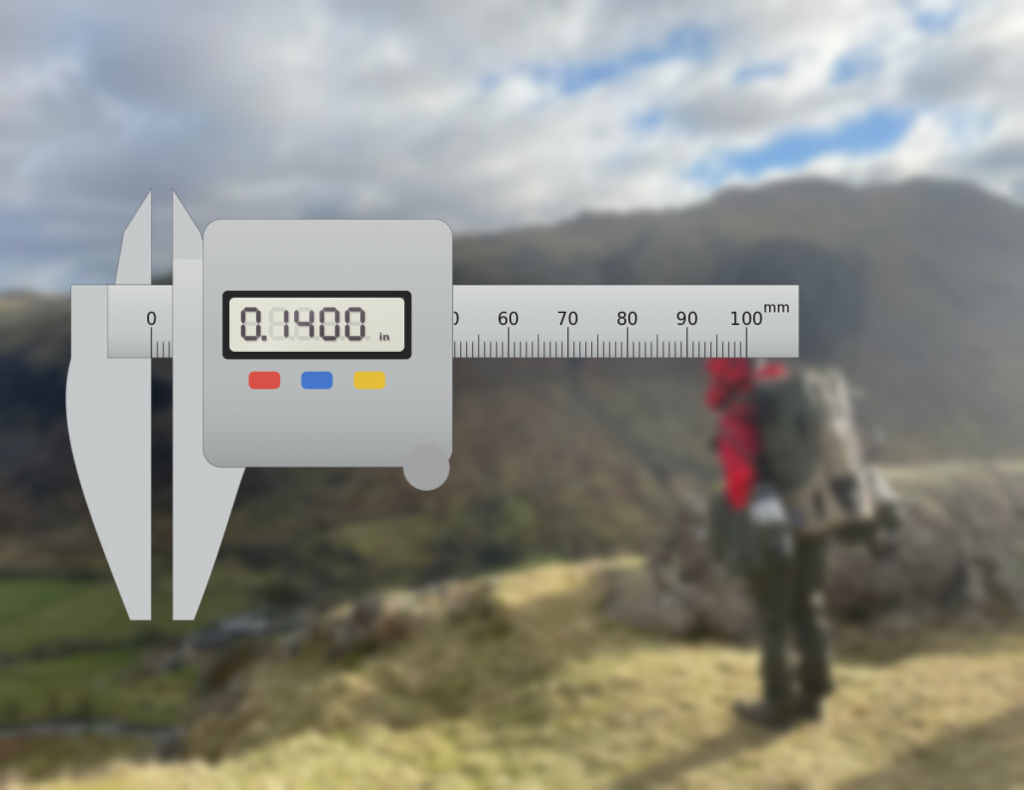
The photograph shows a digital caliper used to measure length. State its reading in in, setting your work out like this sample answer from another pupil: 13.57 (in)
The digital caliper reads 0.1400 (in)
